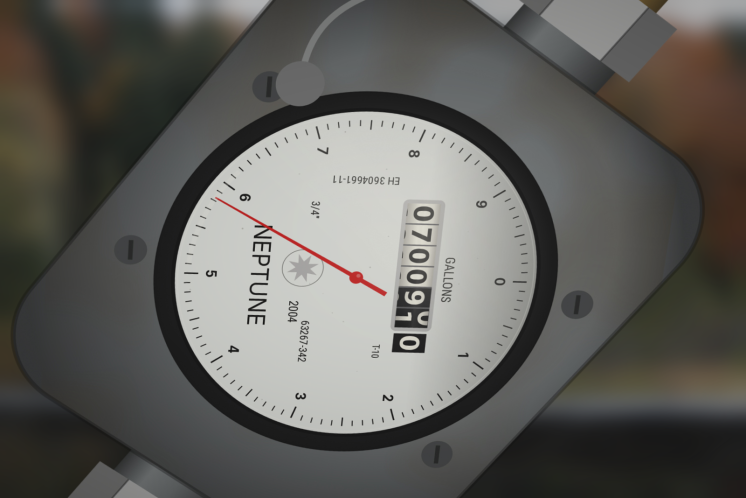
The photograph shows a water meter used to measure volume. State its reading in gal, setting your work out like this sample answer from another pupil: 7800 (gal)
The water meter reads 700905.8 (gal)
